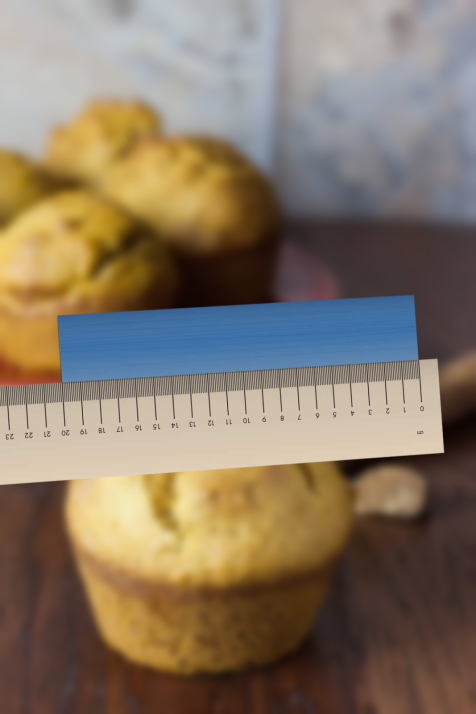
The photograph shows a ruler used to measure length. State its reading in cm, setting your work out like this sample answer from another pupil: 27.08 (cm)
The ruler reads 20 (cm)
